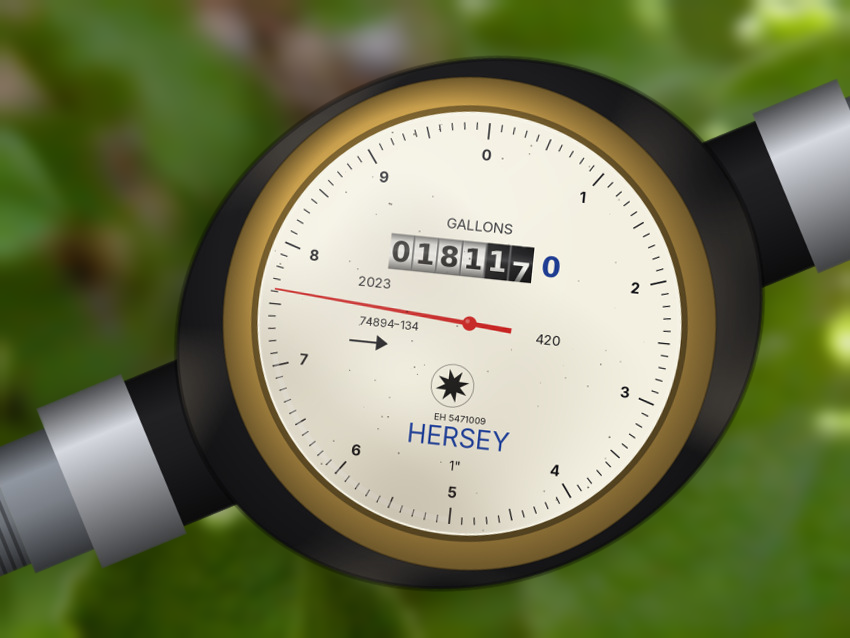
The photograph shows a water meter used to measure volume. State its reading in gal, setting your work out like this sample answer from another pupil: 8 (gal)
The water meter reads 181167.6 (gal)
